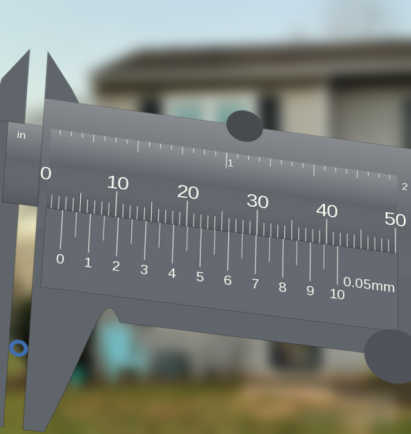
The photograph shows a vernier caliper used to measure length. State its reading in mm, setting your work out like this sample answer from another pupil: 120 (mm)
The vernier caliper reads 2.6 (mm)
